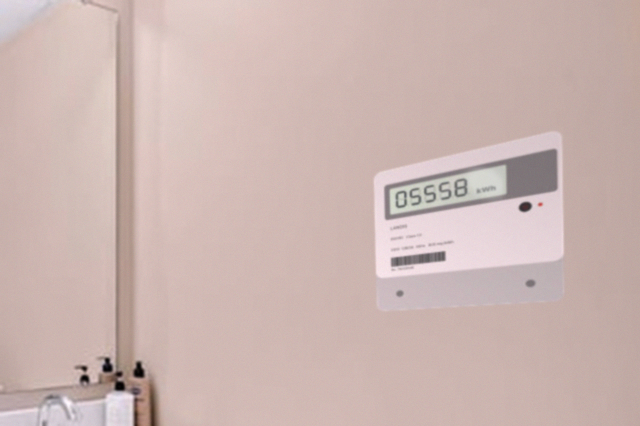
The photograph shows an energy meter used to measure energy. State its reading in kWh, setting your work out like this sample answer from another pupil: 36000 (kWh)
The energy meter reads 5558 (kWh)
